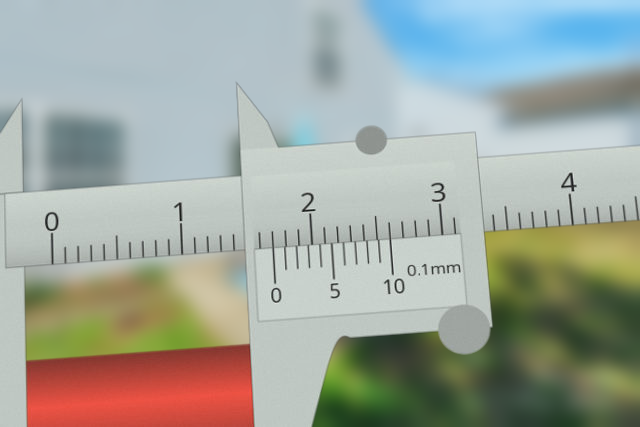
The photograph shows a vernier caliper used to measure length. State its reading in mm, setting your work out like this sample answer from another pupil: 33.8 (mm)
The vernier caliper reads 17.0 (mm)
